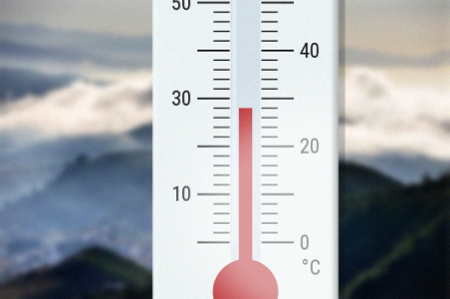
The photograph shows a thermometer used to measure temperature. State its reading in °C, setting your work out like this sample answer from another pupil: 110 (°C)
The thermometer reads 28 (°C)
